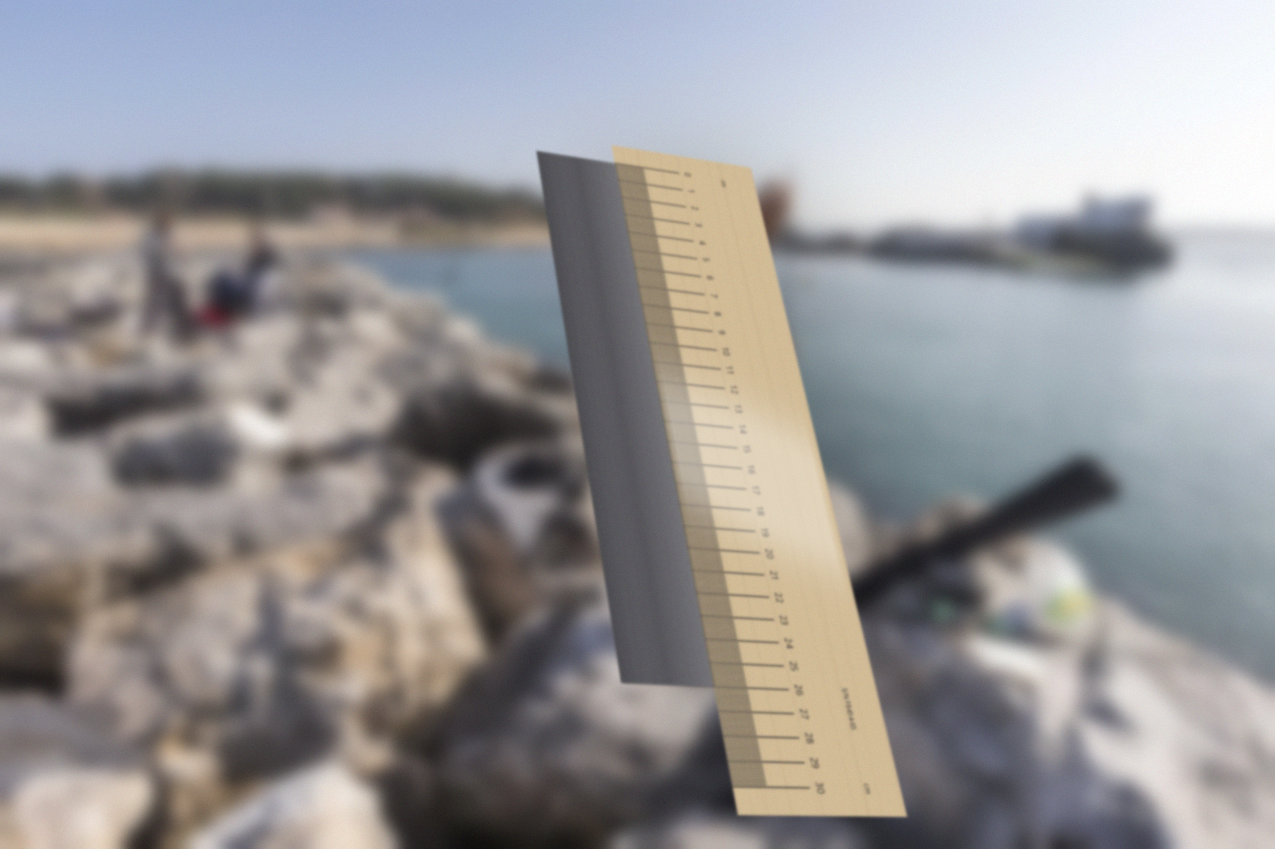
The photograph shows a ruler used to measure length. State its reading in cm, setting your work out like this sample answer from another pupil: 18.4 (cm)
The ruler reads 26 (cm)
